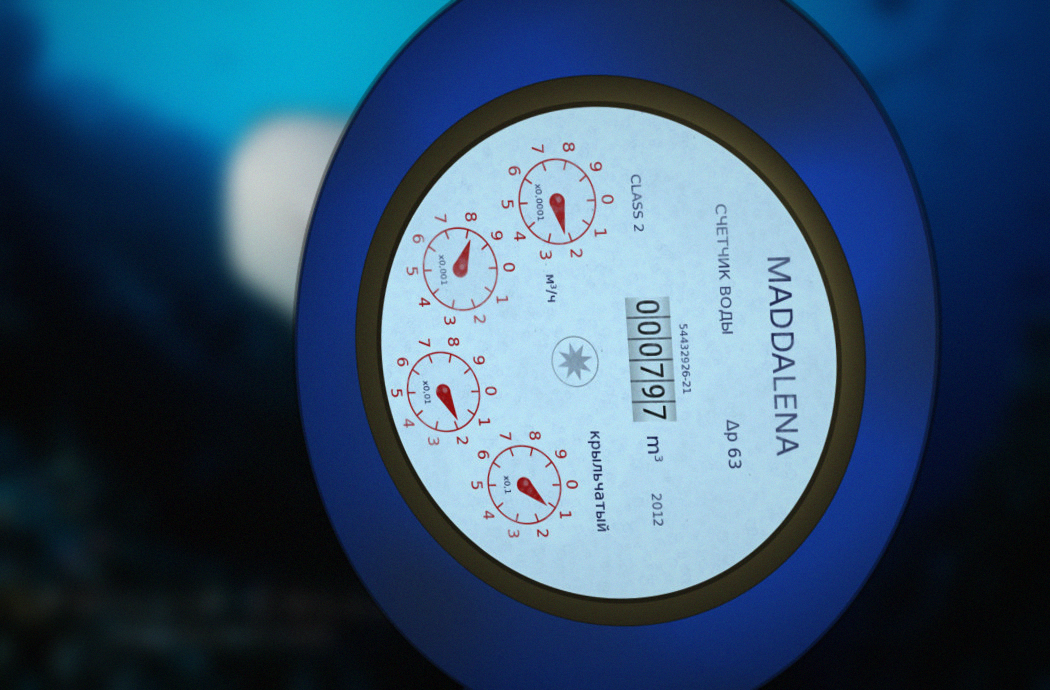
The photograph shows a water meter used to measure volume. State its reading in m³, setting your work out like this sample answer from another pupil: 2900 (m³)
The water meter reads 797.1182 (m³)
